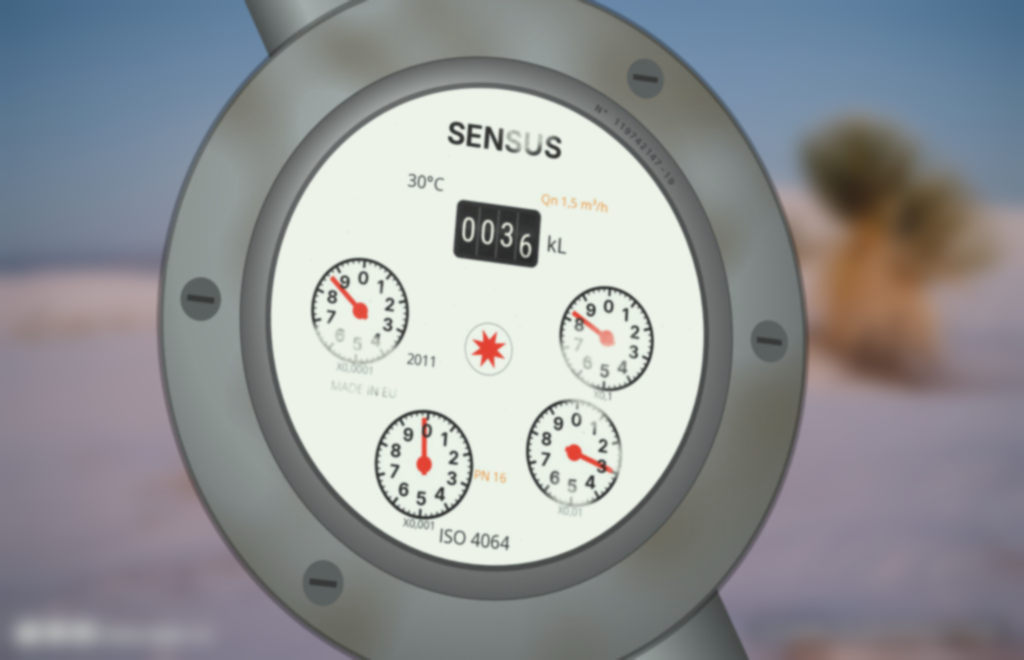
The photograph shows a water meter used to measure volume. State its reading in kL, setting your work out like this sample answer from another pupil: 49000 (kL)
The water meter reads 35.8298 (kL)
